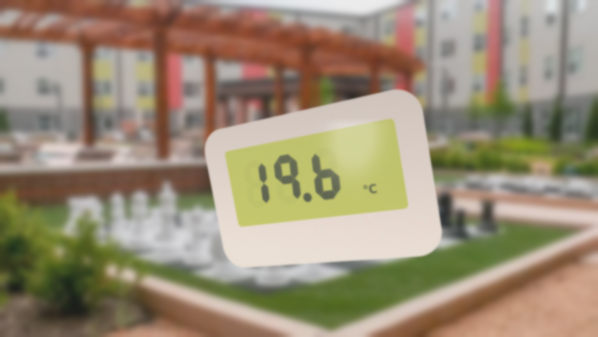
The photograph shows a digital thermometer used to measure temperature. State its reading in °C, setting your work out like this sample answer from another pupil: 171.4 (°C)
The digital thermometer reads 19.6 (°C)
